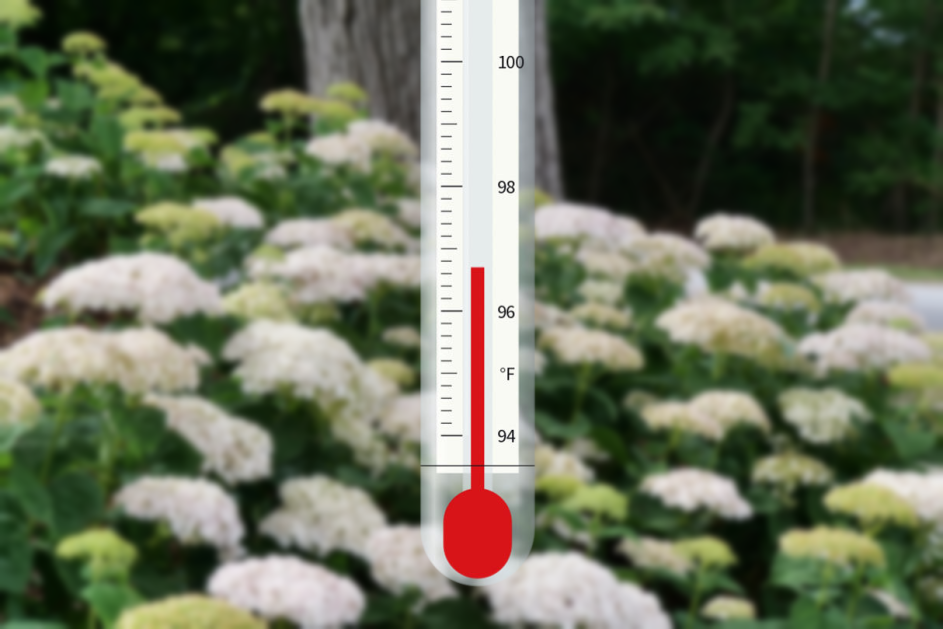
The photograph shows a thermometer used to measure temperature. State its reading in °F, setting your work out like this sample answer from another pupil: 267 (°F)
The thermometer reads 96.7 (°F)
